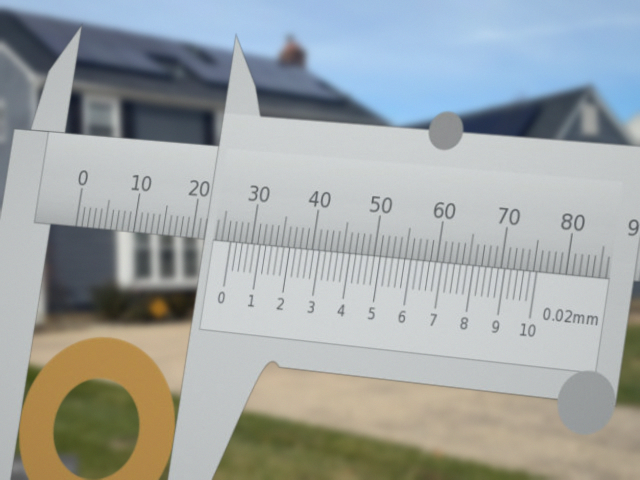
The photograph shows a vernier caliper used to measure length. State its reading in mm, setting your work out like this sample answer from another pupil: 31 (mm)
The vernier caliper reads 26.5 (mm)
